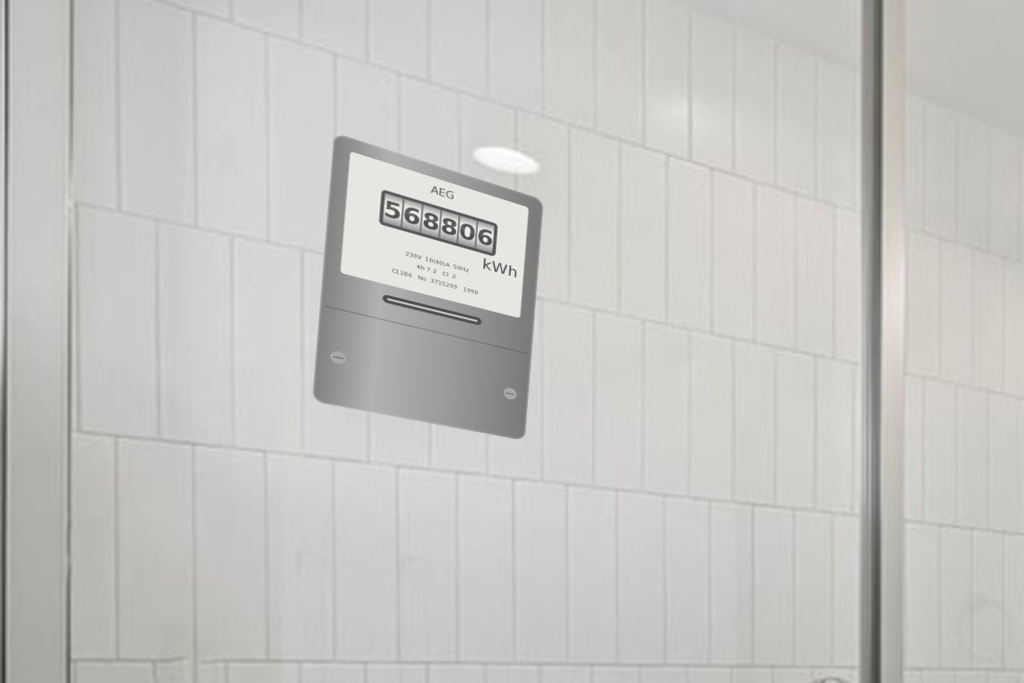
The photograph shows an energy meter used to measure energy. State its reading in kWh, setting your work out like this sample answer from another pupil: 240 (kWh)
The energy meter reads 568806 (kWh)
